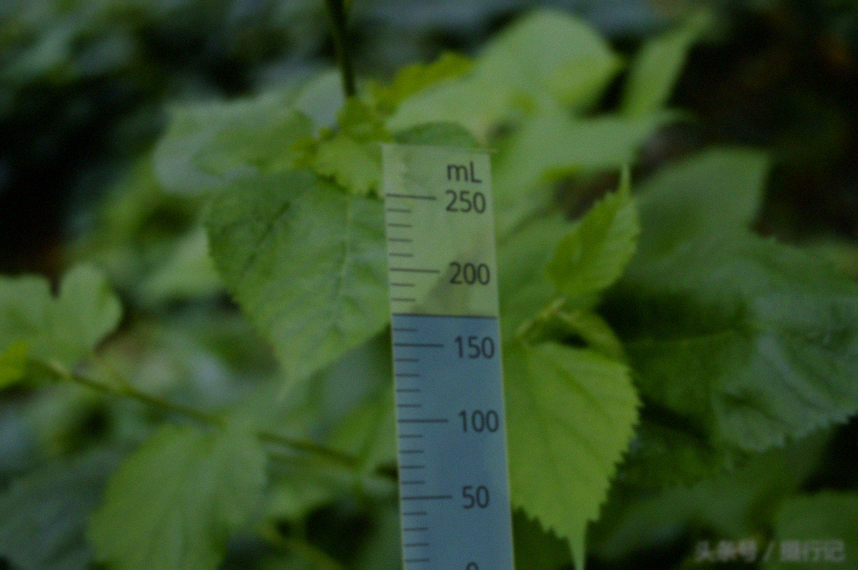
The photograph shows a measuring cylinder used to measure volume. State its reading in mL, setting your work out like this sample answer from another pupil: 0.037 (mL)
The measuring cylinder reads 170 (mL)
